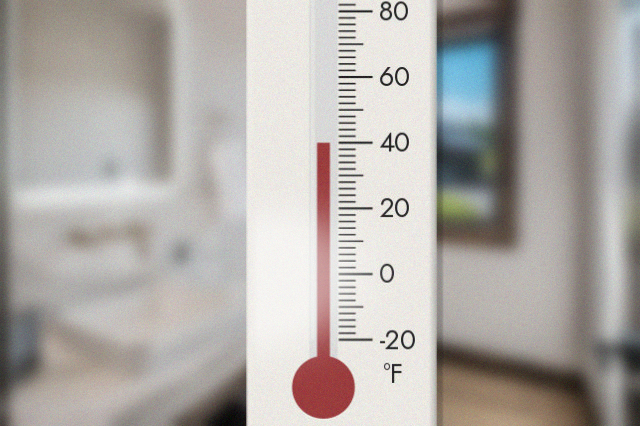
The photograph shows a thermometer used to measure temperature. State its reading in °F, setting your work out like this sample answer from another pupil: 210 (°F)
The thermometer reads 40 (°F)
